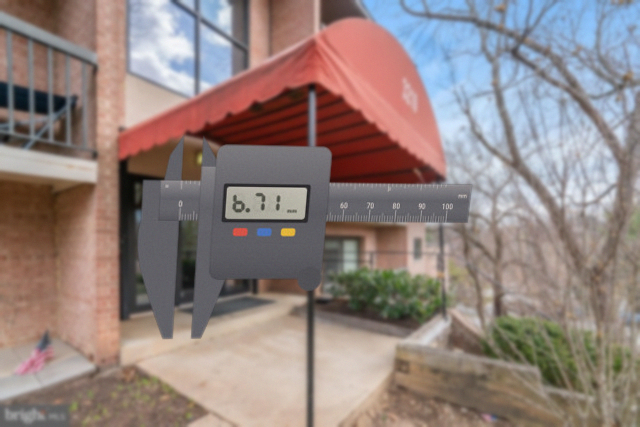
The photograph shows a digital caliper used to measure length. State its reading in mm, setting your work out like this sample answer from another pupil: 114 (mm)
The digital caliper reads 6.71 (mm)
